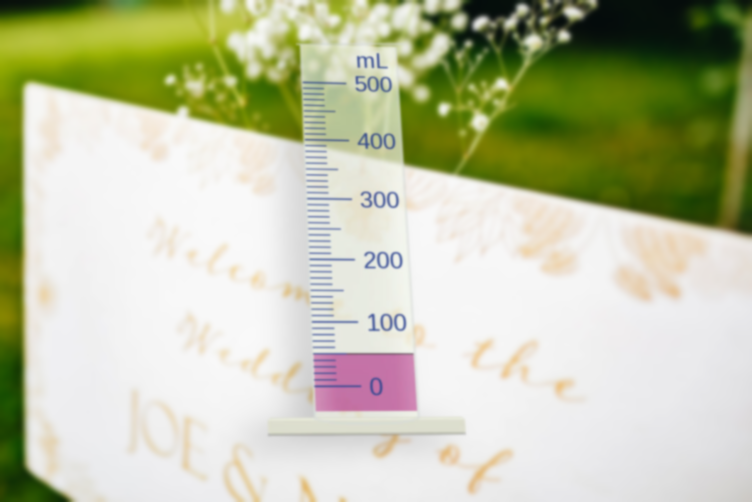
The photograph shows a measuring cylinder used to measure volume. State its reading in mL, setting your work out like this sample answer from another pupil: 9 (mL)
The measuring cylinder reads 50 (mL)
